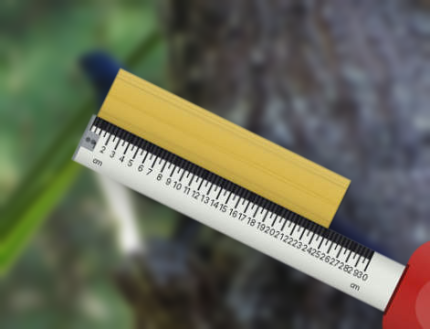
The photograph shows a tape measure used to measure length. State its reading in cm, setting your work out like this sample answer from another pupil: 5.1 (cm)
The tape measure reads 25 (cm)
